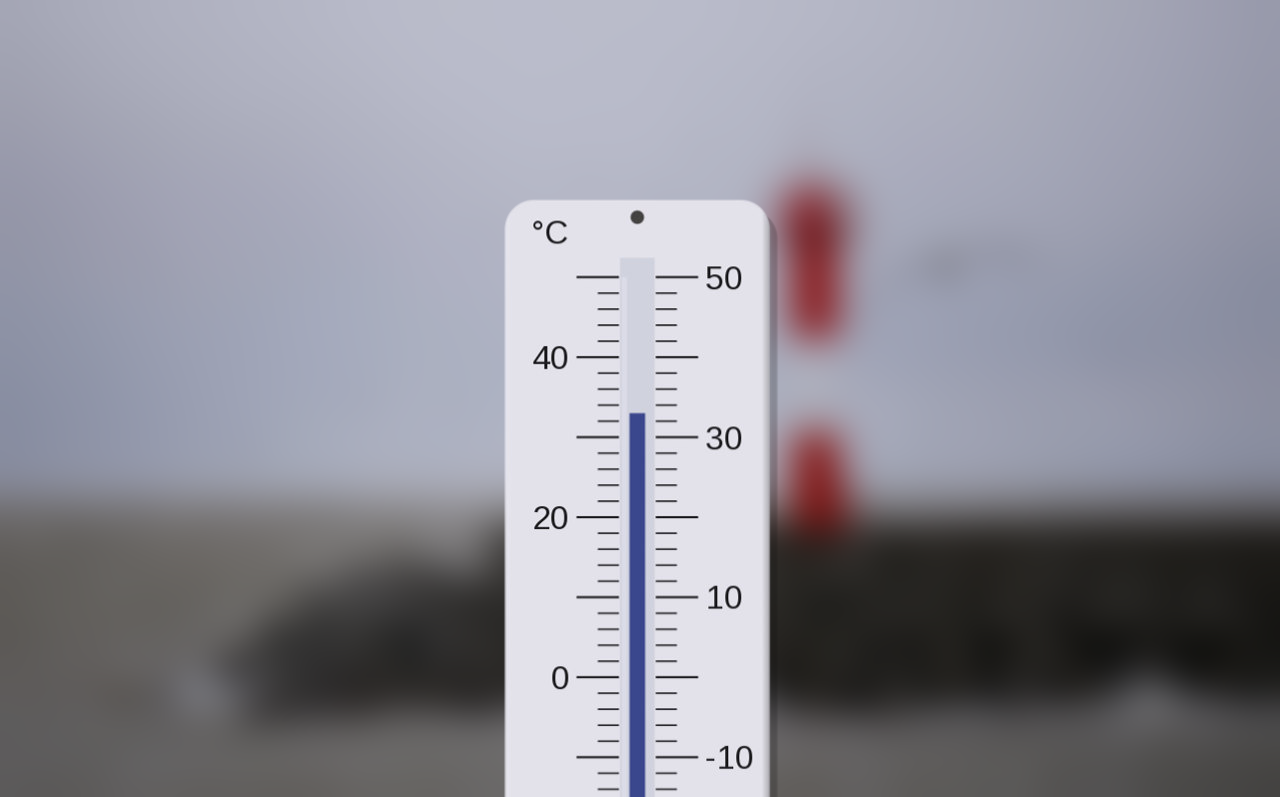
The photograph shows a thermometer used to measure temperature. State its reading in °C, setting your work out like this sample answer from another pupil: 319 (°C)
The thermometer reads 33 (°C)
